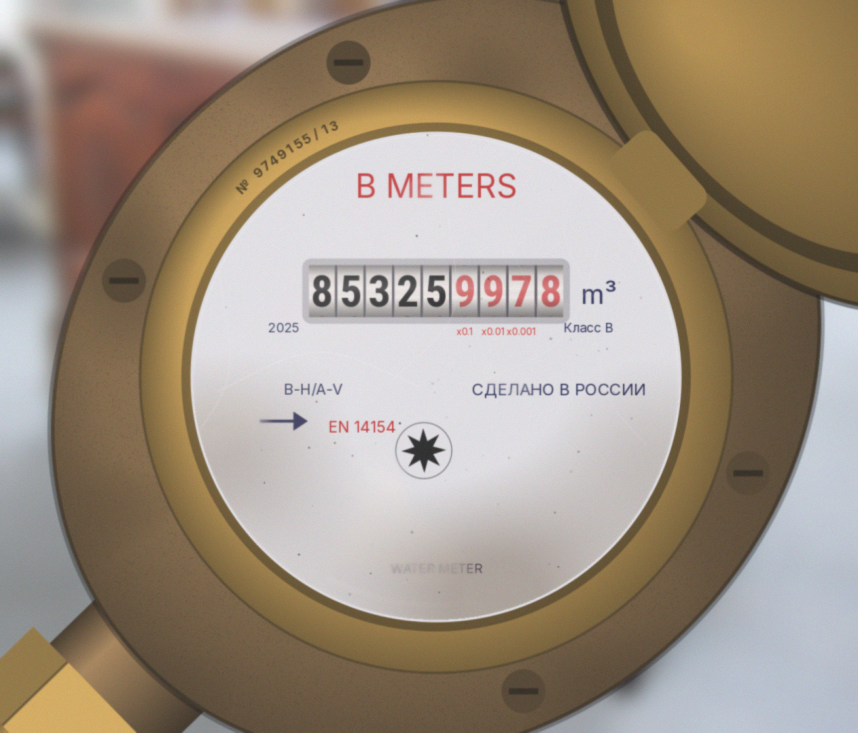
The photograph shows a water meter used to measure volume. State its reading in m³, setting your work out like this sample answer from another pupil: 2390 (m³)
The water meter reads 85325.9978 (m³)
